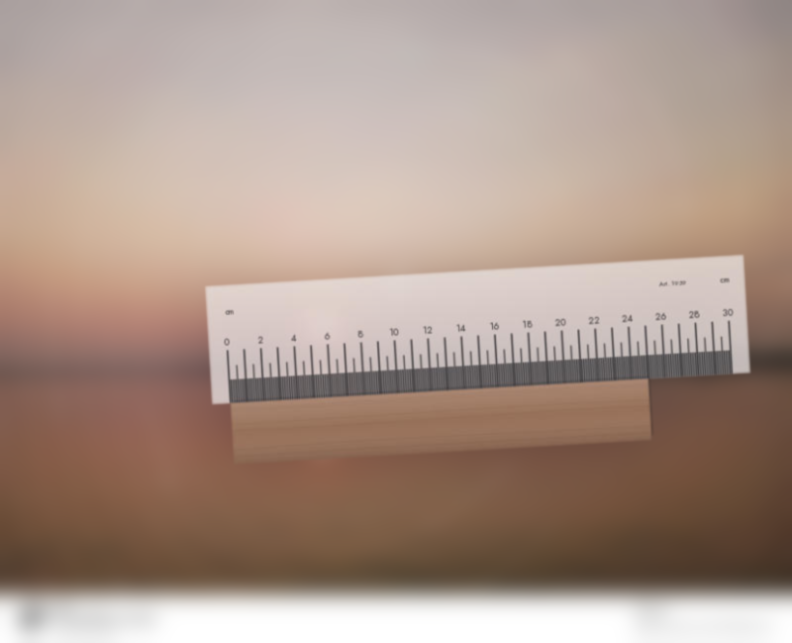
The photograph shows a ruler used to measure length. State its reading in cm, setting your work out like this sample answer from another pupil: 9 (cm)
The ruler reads 25 (cm)
